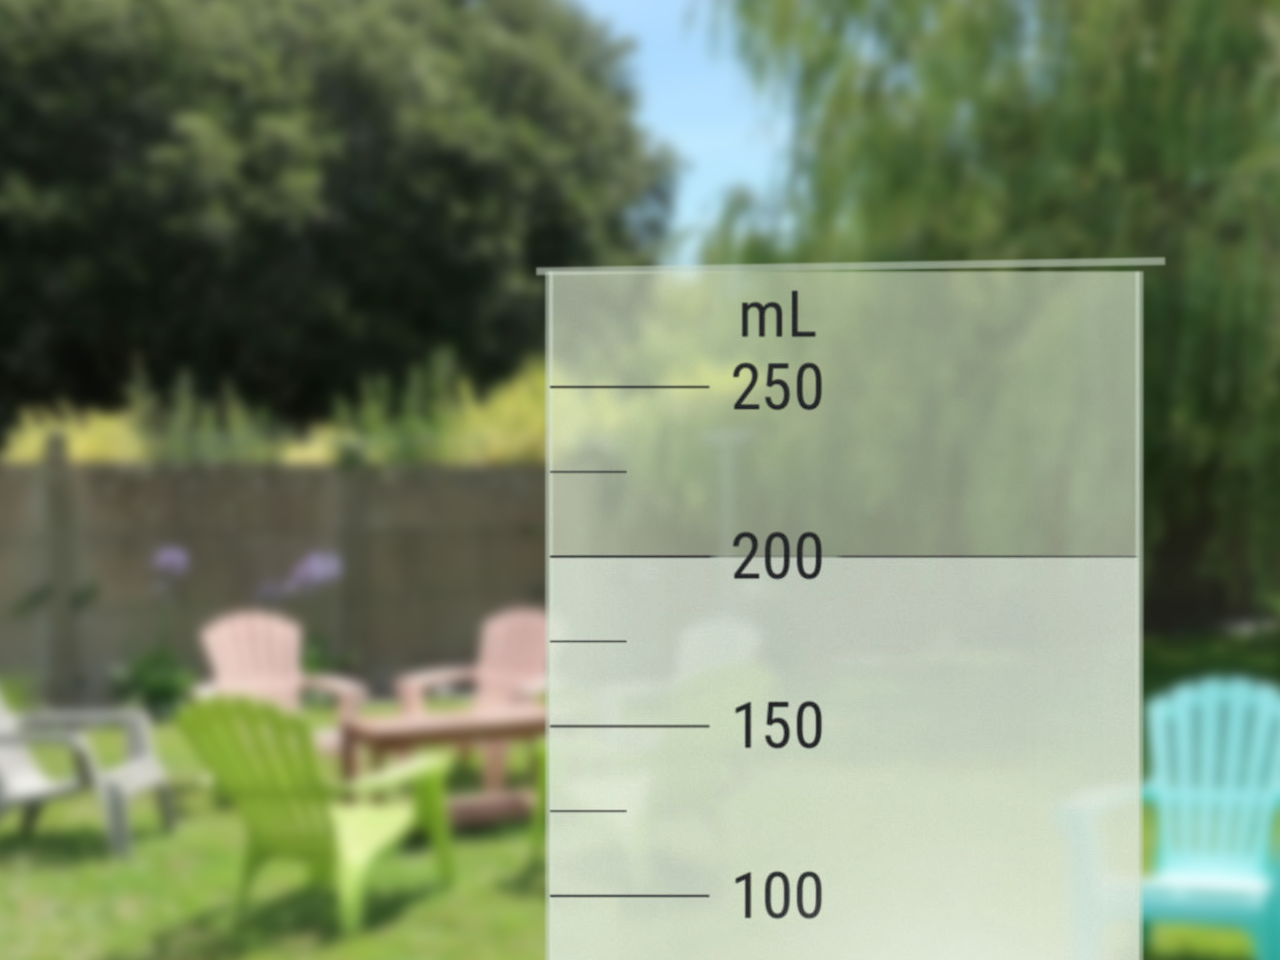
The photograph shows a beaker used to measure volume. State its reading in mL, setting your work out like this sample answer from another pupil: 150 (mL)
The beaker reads 200 (mL)
